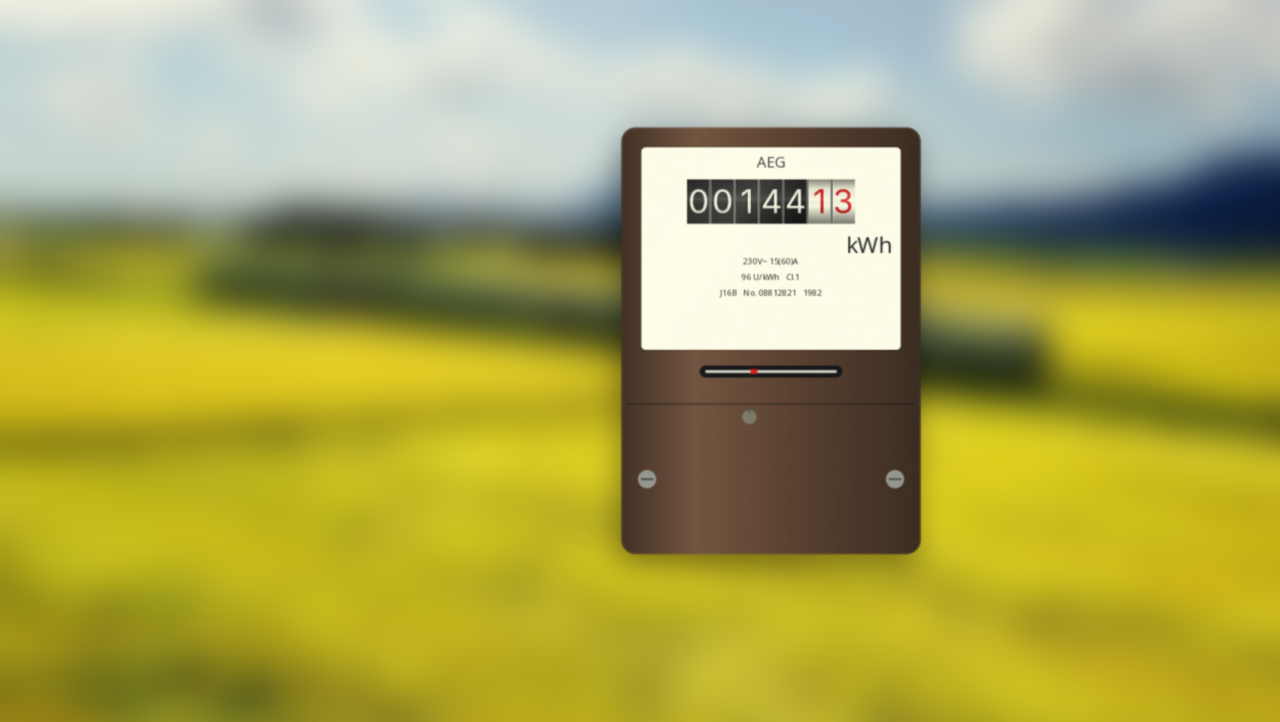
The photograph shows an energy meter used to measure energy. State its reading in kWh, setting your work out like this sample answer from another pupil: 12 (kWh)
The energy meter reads 144.13 (kWh)
